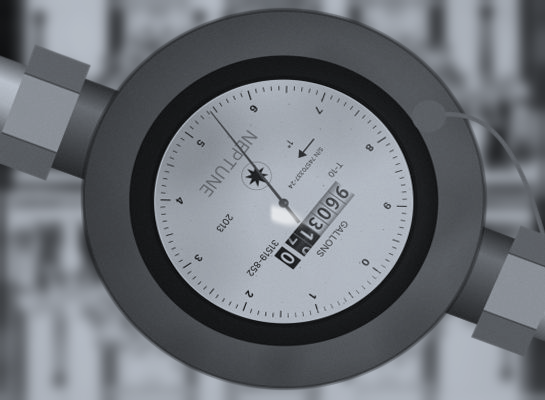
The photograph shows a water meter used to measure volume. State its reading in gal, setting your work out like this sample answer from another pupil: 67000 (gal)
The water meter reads 9603165.4 (gal)
